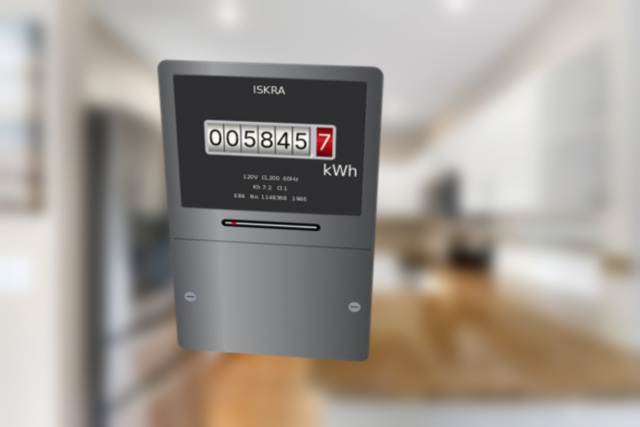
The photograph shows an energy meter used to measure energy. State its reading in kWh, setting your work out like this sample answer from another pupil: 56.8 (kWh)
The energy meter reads 5845.7 (kWh)
